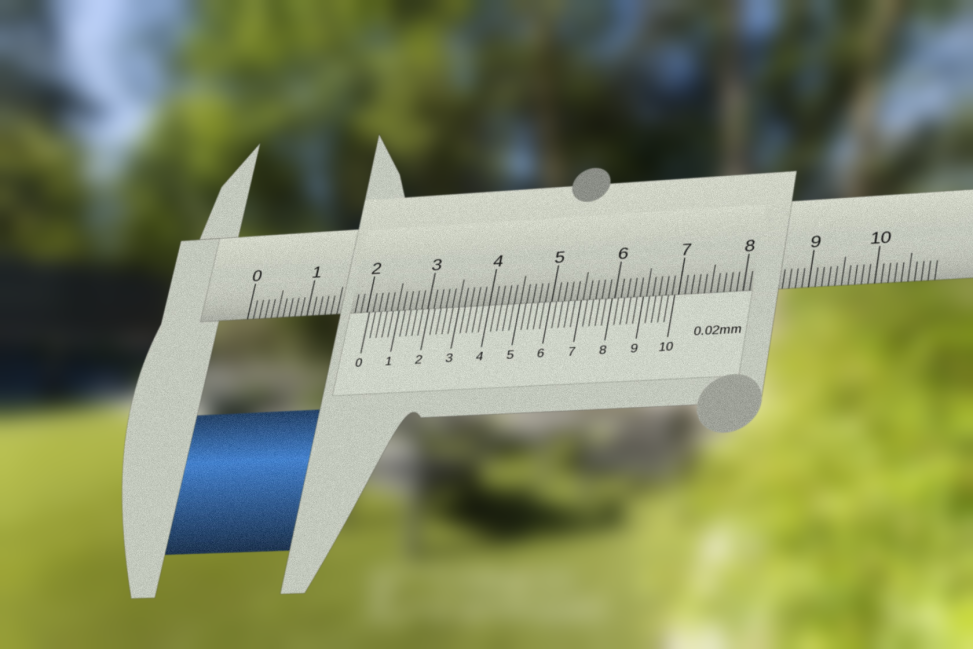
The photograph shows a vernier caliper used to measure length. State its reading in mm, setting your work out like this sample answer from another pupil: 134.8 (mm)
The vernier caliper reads 20.4 (mm)
